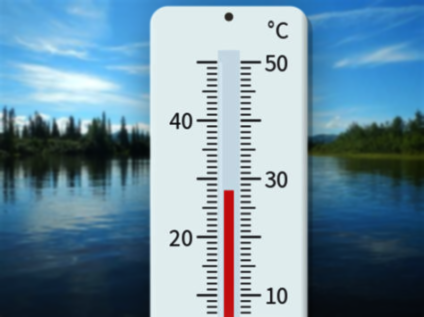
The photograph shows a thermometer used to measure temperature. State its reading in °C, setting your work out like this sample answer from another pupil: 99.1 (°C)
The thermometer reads 28 (°C)
